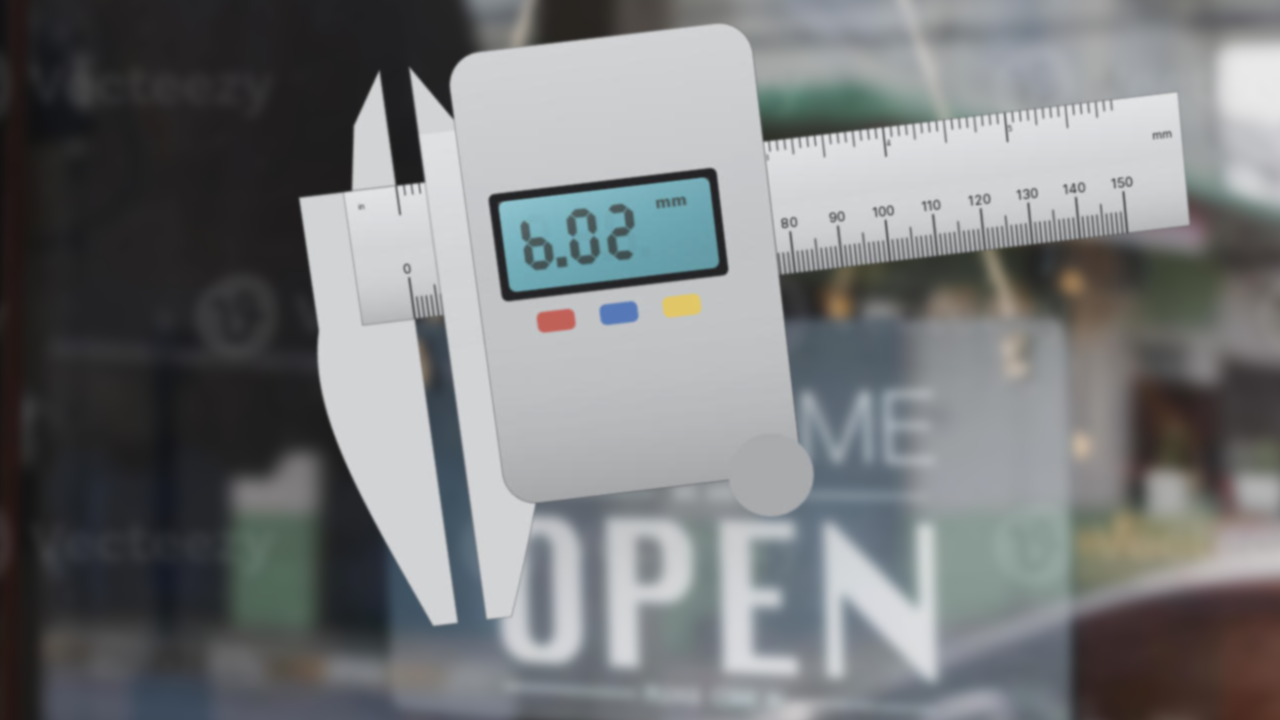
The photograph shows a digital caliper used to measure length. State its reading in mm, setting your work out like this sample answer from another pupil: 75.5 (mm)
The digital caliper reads 6.02 (mm)
